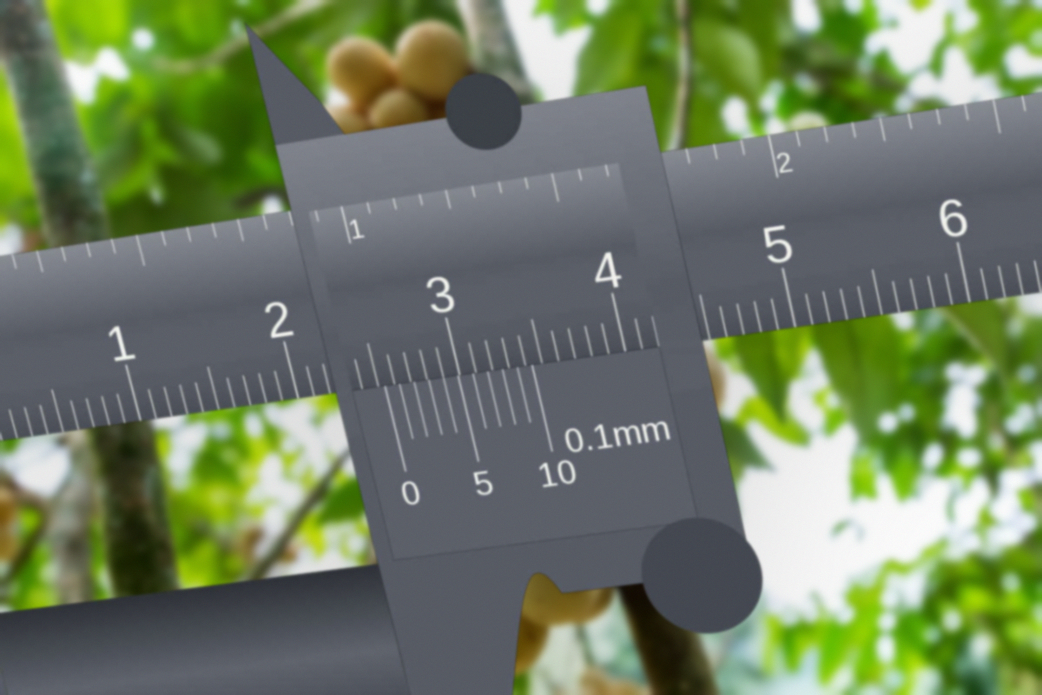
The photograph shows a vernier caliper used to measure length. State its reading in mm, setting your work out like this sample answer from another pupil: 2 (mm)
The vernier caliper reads 25.4 (mm)
